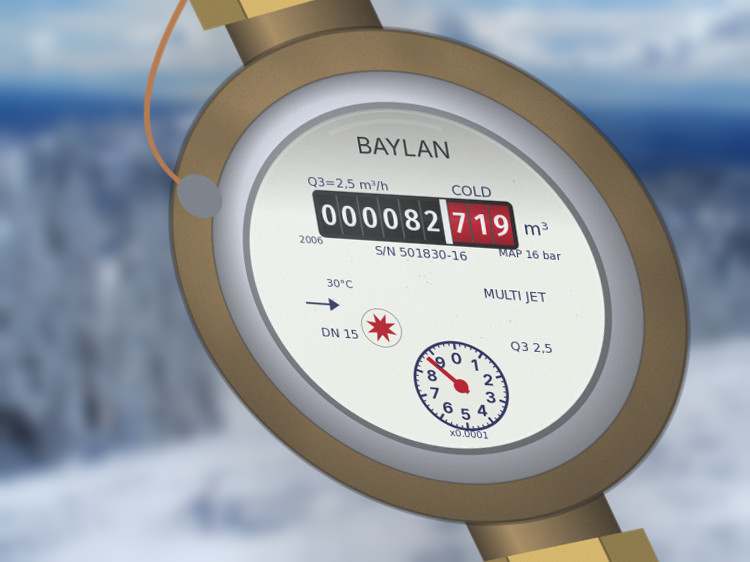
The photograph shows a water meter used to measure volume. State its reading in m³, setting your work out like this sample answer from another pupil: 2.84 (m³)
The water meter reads 82.7198 (m³)
